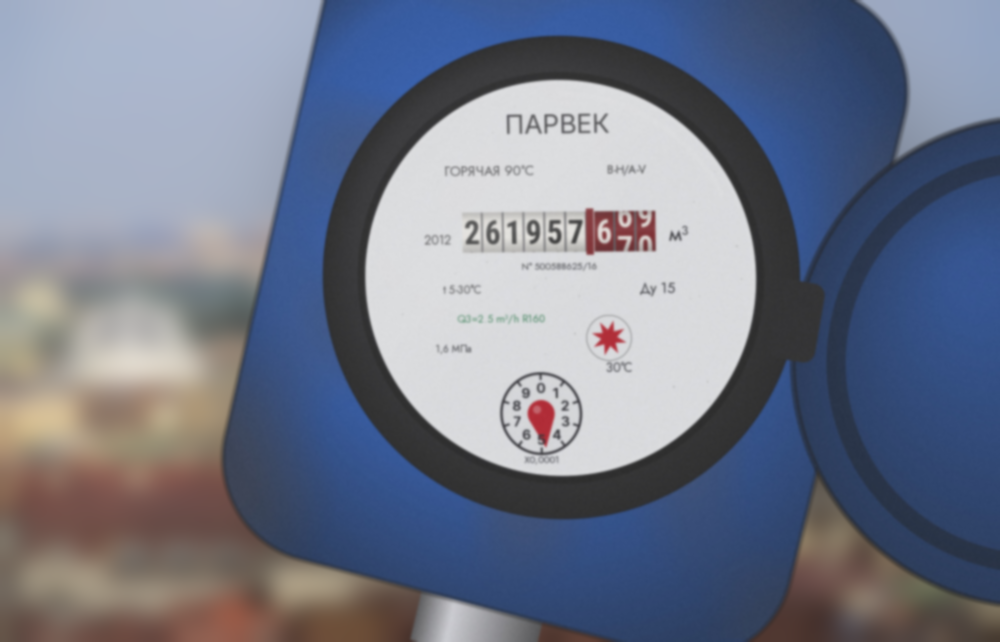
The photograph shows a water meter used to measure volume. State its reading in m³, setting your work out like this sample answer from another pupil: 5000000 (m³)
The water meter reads 261957.6694 (m³)
